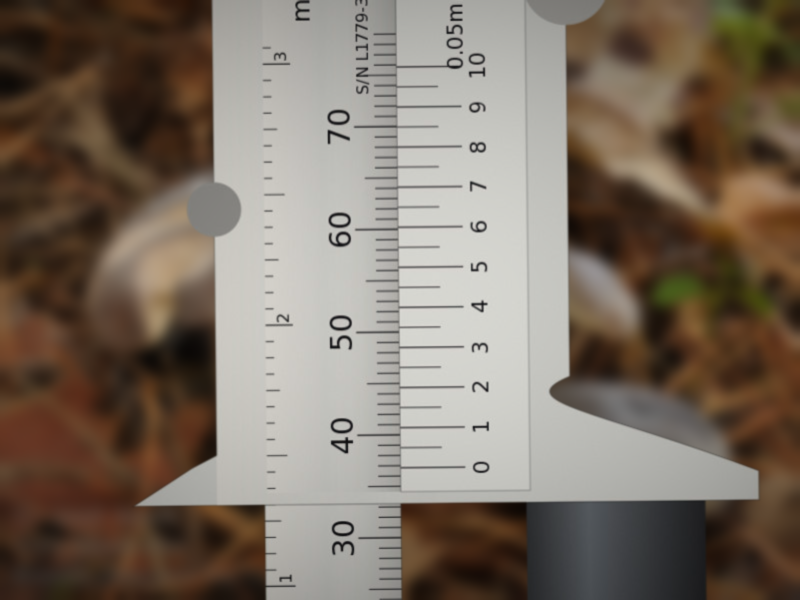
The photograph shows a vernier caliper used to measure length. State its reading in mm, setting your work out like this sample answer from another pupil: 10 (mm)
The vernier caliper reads 36.8 (mm)
